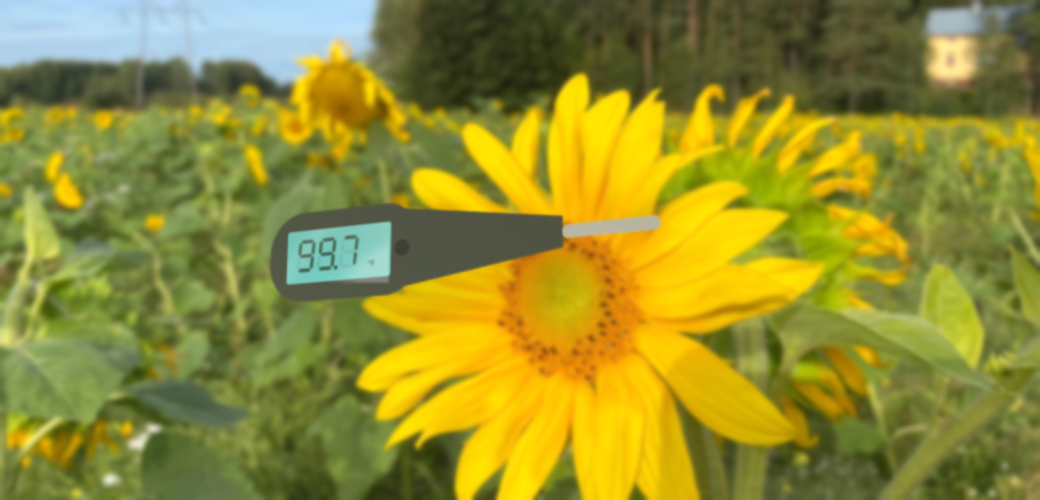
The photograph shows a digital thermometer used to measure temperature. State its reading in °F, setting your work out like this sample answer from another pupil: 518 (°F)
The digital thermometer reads 99.7 (°F)
